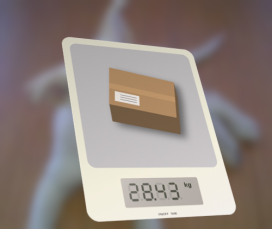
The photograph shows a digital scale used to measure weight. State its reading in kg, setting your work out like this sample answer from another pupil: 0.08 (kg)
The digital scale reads 28.43 (kg)
